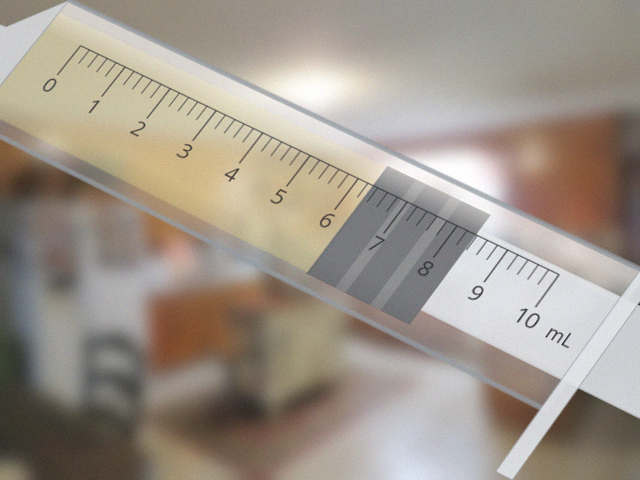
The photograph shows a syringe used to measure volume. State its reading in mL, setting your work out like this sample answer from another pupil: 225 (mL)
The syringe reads 6.3 (mL)
